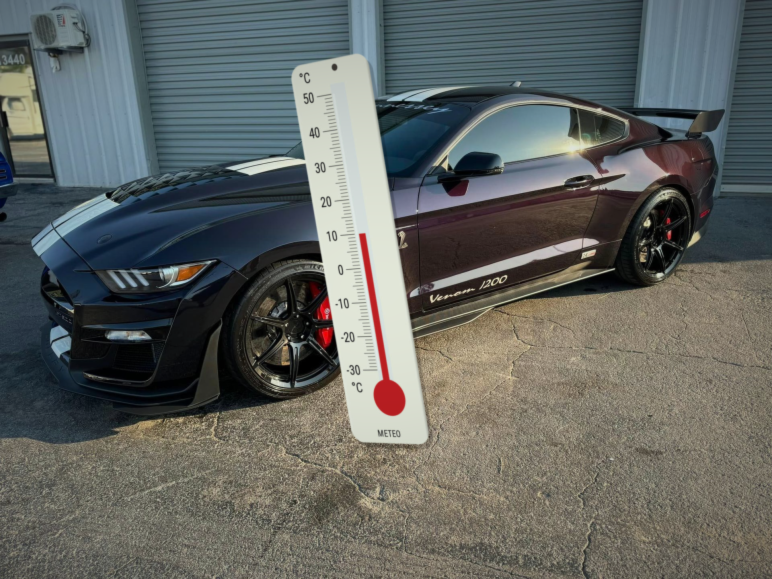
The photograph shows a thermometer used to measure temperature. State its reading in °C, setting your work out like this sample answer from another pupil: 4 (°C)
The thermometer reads 10 (°C)
